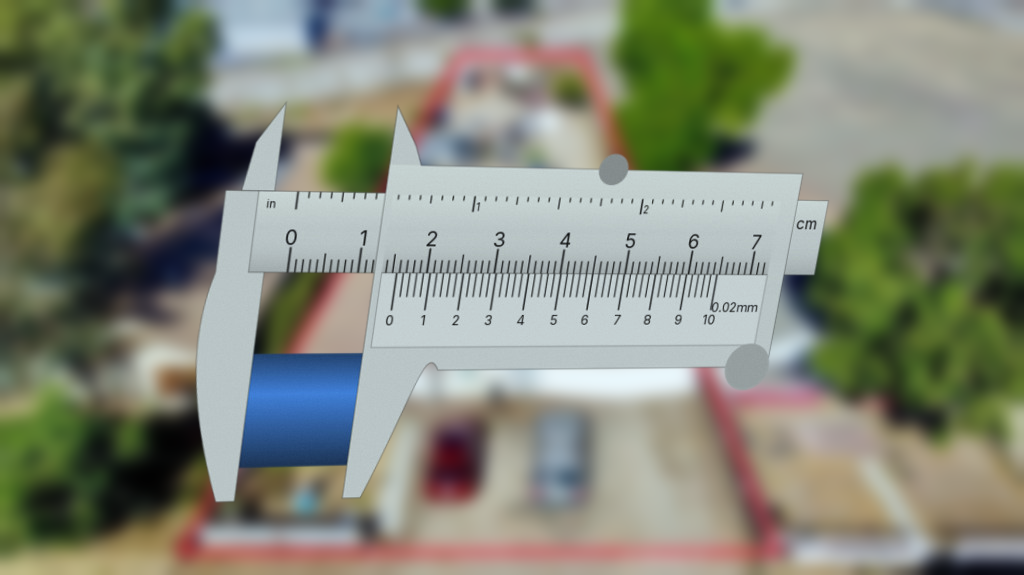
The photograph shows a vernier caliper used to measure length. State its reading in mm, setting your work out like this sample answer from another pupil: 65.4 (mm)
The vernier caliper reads 15.6 (mm)
